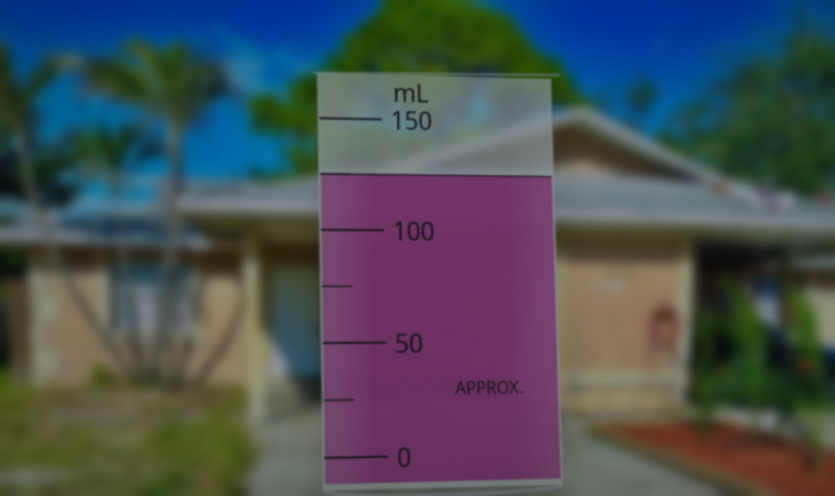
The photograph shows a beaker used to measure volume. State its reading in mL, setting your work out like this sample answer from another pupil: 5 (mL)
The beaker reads 125 (mL)
